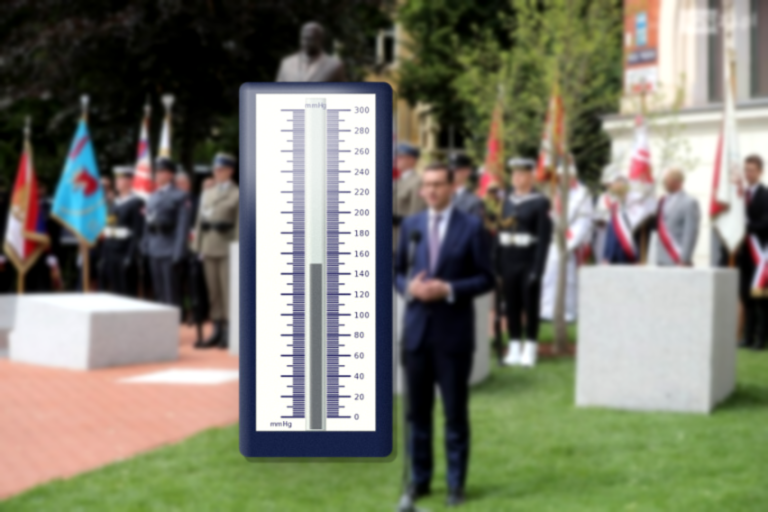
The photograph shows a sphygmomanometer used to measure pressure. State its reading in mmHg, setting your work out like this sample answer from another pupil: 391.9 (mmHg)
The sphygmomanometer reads 150 (mmHg)
